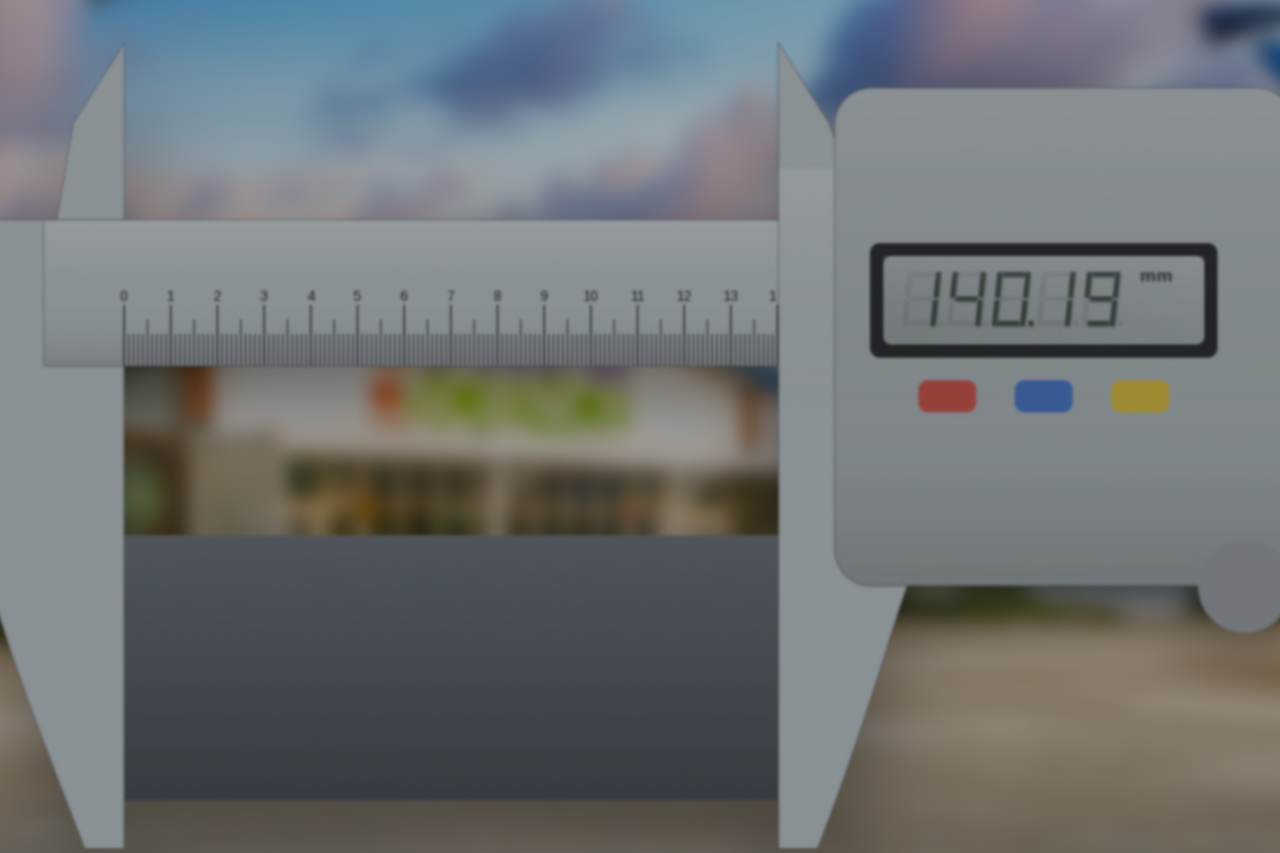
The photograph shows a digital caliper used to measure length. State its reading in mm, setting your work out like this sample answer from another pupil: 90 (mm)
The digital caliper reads 140.19 (mm)
